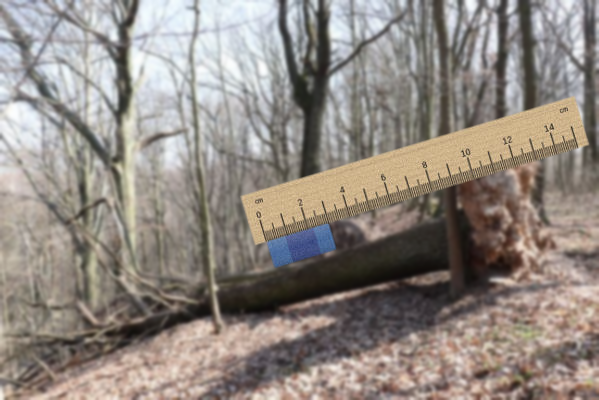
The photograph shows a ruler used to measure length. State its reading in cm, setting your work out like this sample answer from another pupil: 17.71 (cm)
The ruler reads 3 (cm)
